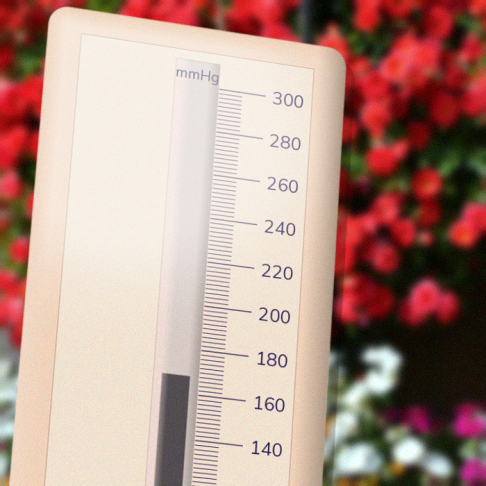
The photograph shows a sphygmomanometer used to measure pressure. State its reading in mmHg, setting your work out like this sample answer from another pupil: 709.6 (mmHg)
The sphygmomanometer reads 168 (mmHg)
